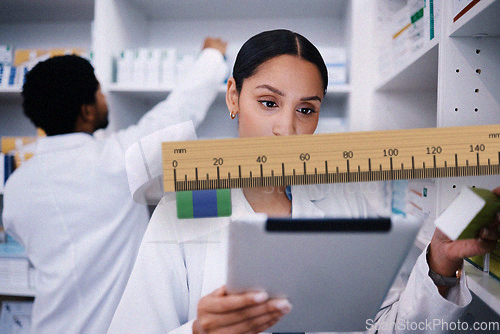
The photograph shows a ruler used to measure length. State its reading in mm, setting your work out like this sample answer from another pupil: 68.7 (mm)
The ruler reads 25 (mm)
